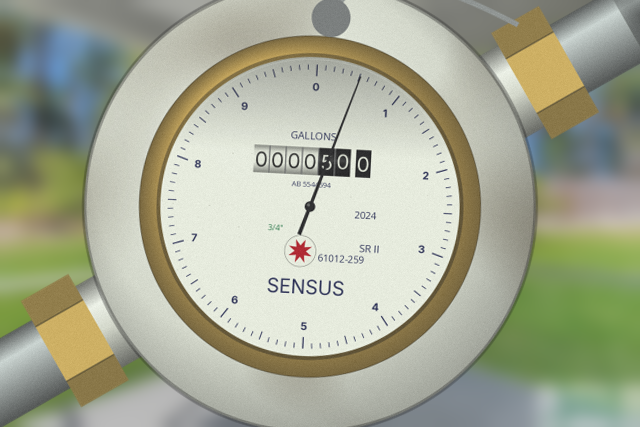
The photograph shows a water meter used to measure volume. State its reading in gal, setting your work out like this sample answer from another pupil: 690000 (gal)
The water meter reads 500.5 (gal)
